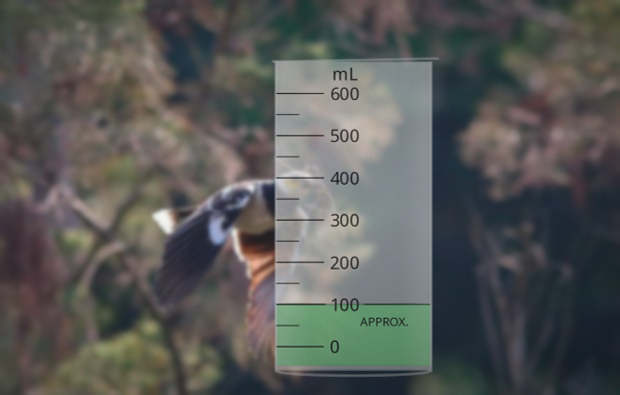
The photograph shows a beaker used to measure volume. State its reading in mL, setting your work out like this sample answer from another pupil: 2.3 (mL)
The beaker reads 100 (mL)
